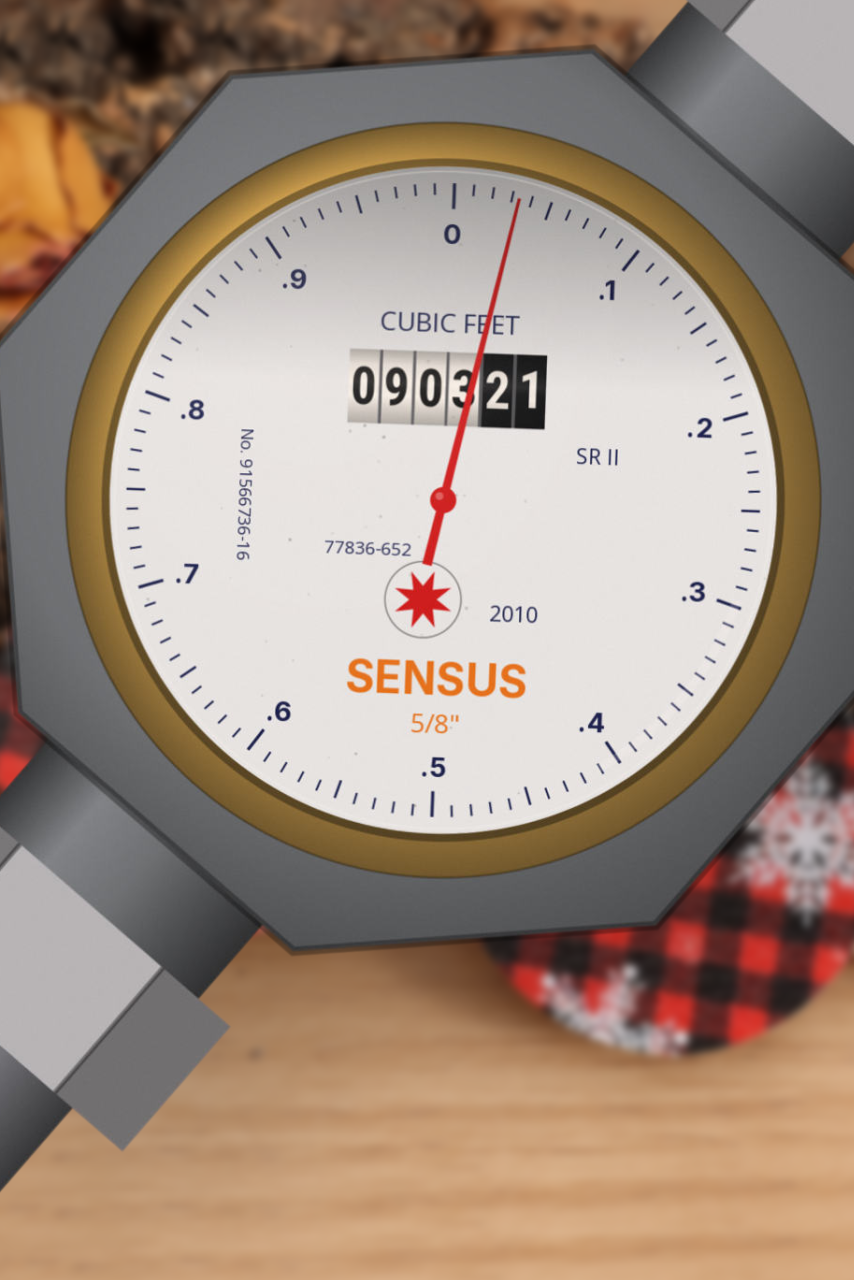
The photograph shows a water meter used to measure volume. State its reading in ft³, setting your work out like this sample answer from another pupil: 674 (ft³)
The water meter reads 90321.03 (ft³)
